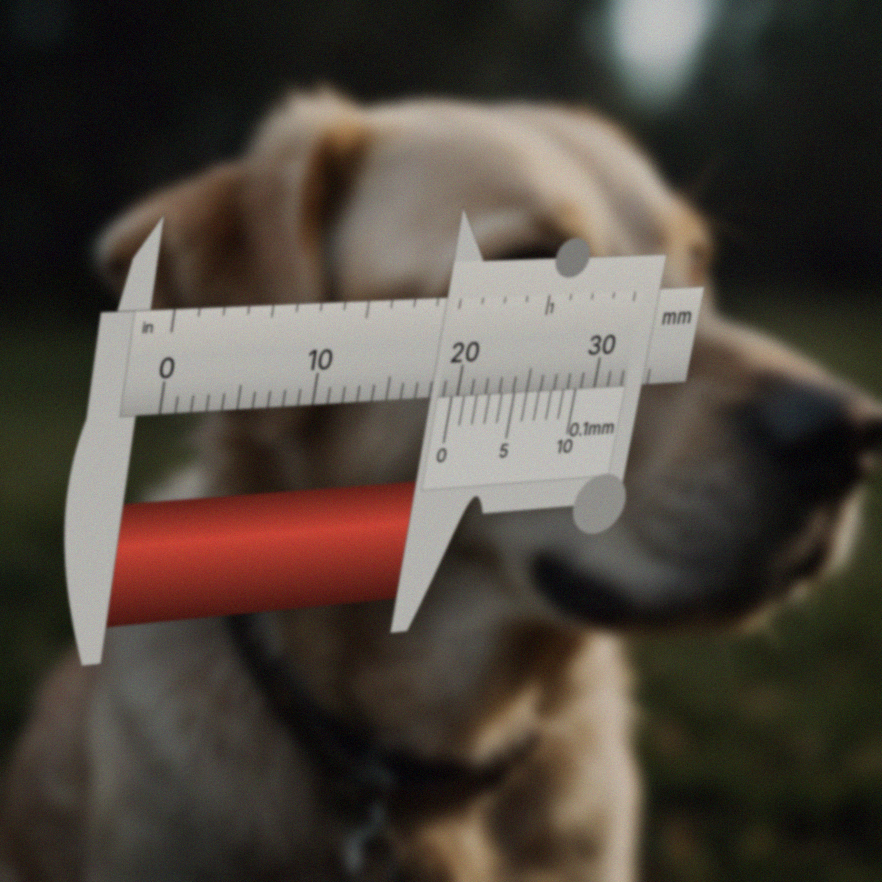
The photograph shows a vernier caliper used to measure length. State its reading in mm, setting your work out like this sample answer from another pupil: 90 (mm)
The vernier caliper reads 19.6 (mm)
